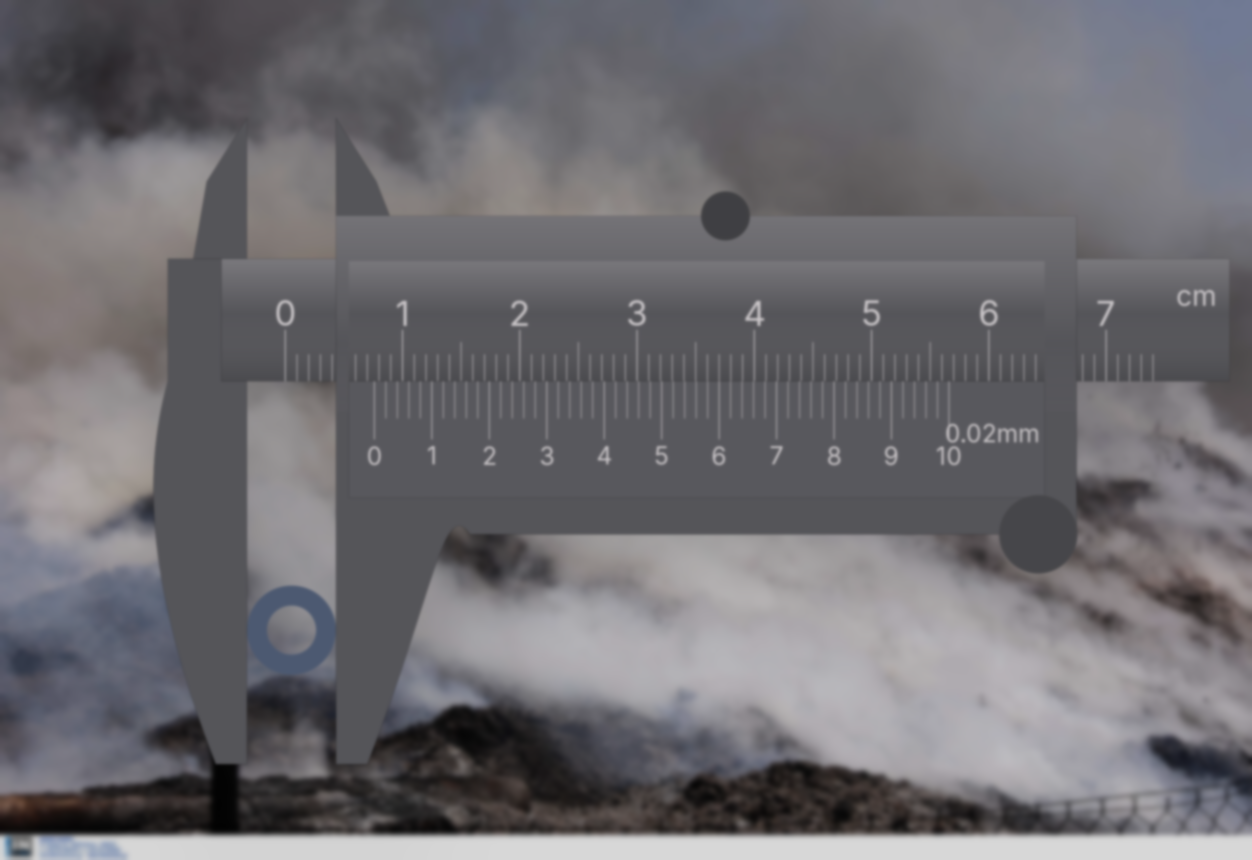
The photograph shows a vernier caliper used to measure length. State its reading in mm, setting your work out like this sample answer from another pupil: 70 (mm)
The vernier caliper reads 7.6 (mm)
